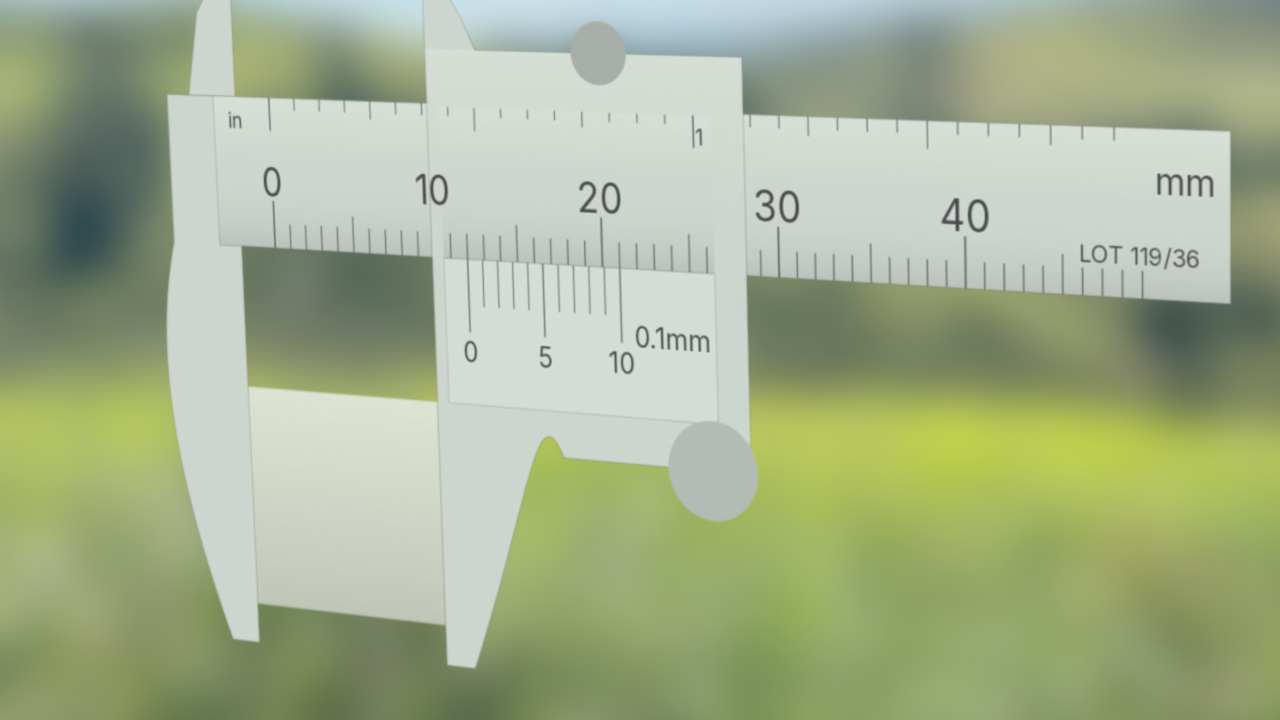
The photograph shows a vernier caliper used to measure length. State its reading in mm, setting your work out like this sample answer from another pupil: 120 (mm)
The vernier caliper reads 12.0 (mm)
